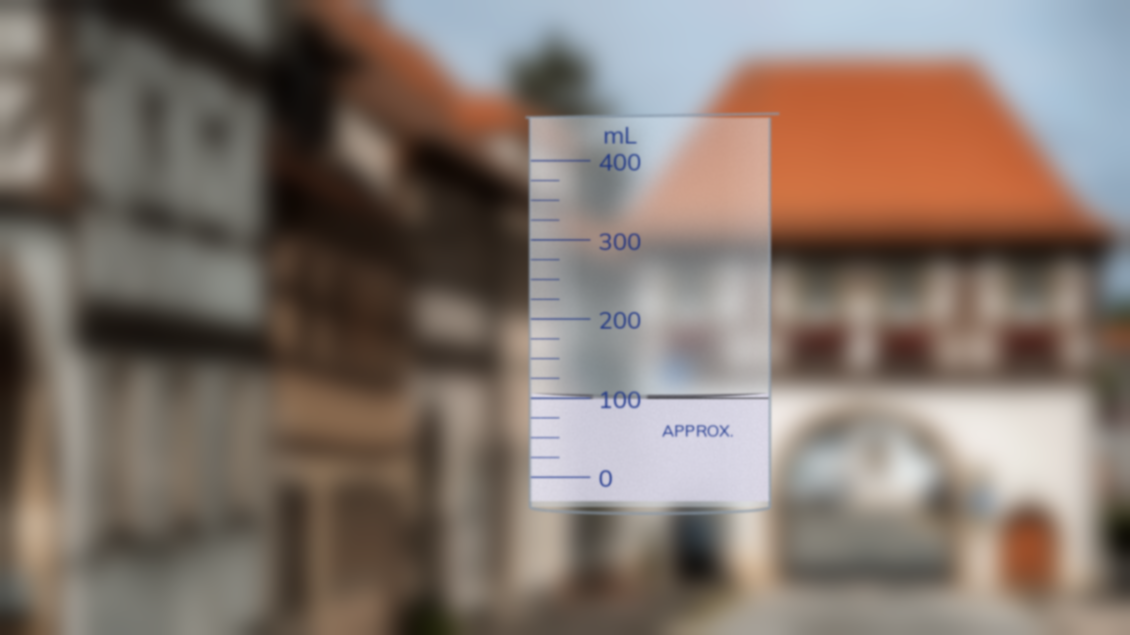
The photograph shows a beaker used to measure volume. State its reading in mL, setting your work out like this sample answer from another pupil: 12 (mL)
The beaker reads 100 (mL)
